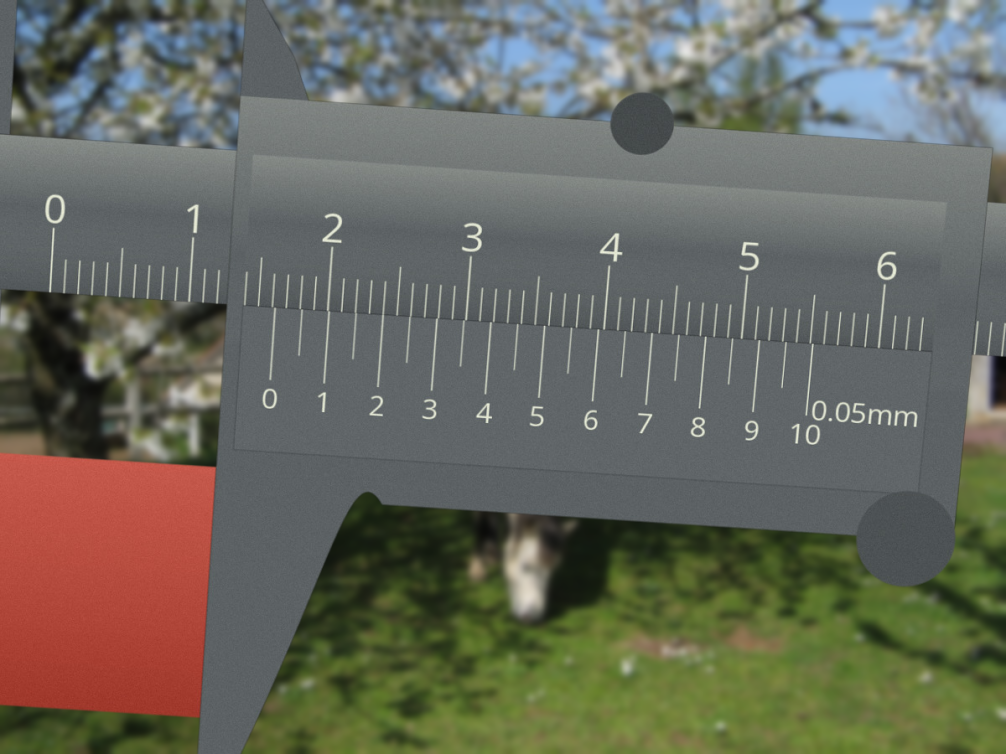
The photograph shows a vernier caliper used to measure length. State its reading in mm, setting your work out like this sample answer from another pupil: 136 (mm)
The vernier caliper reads 16.2 (mm)
